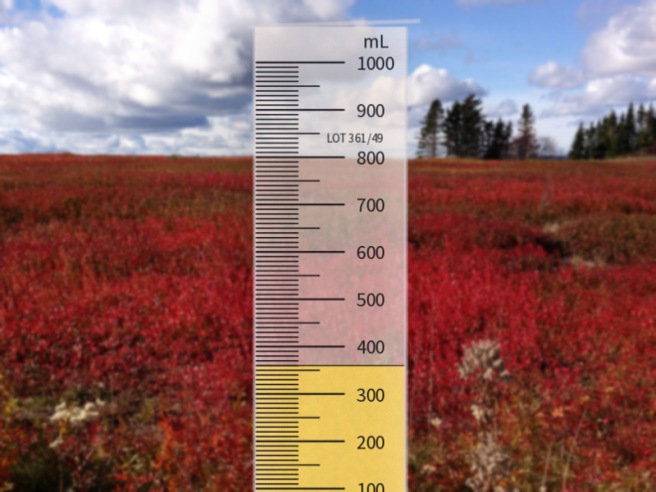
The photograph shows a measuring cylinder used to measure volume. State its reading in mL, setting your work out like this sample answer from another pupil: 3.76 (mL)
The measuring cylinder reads 360 (mL)
